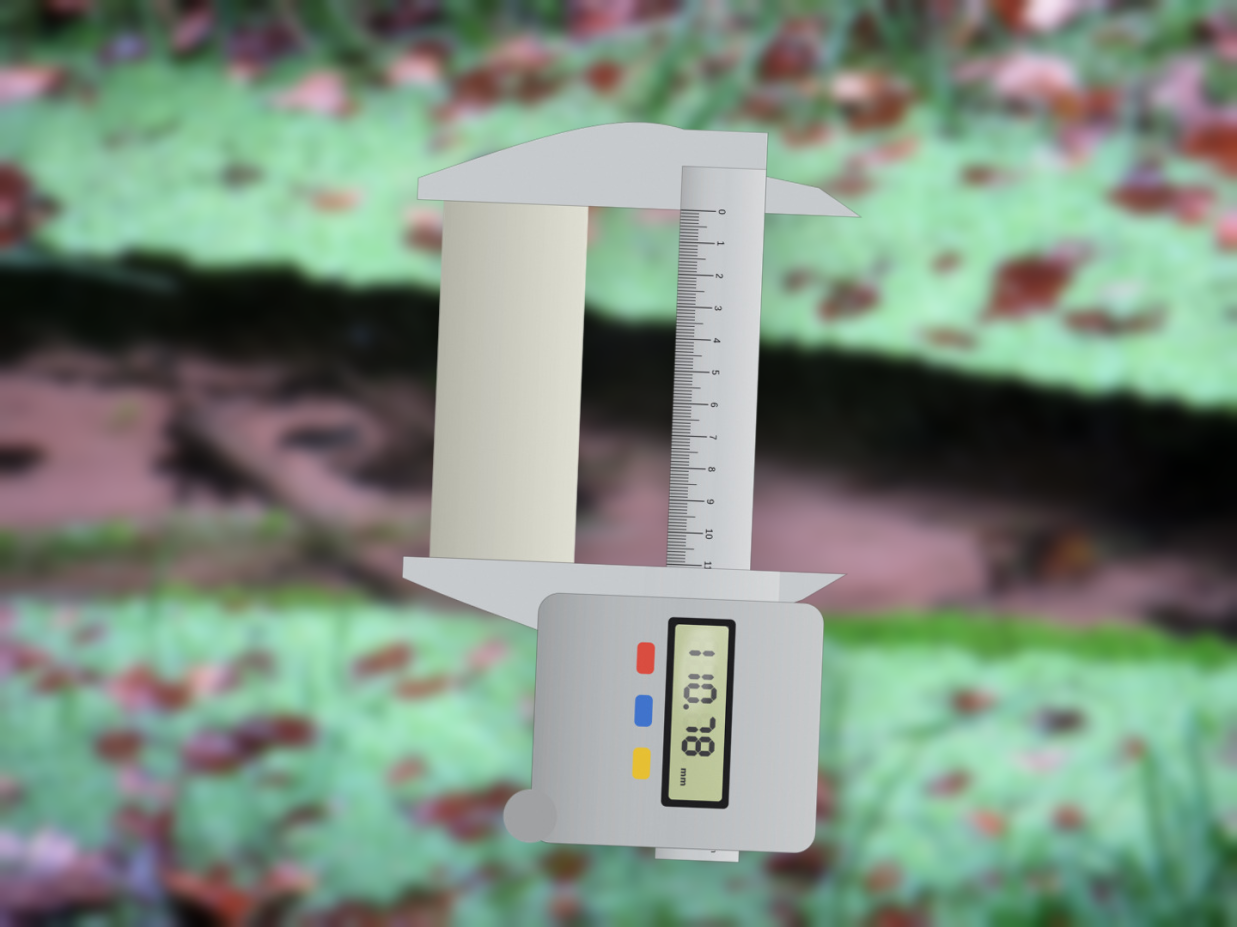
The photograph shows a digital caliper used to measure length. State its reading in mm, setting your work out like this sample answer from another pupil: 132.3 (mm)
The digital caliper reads 110.78 (mm)
